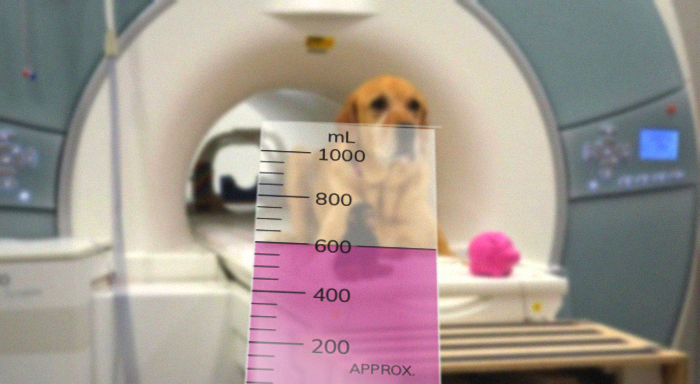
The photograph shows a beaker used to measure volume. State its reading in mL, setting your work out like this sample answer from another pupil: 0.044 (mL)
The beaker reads 600 (mL)
